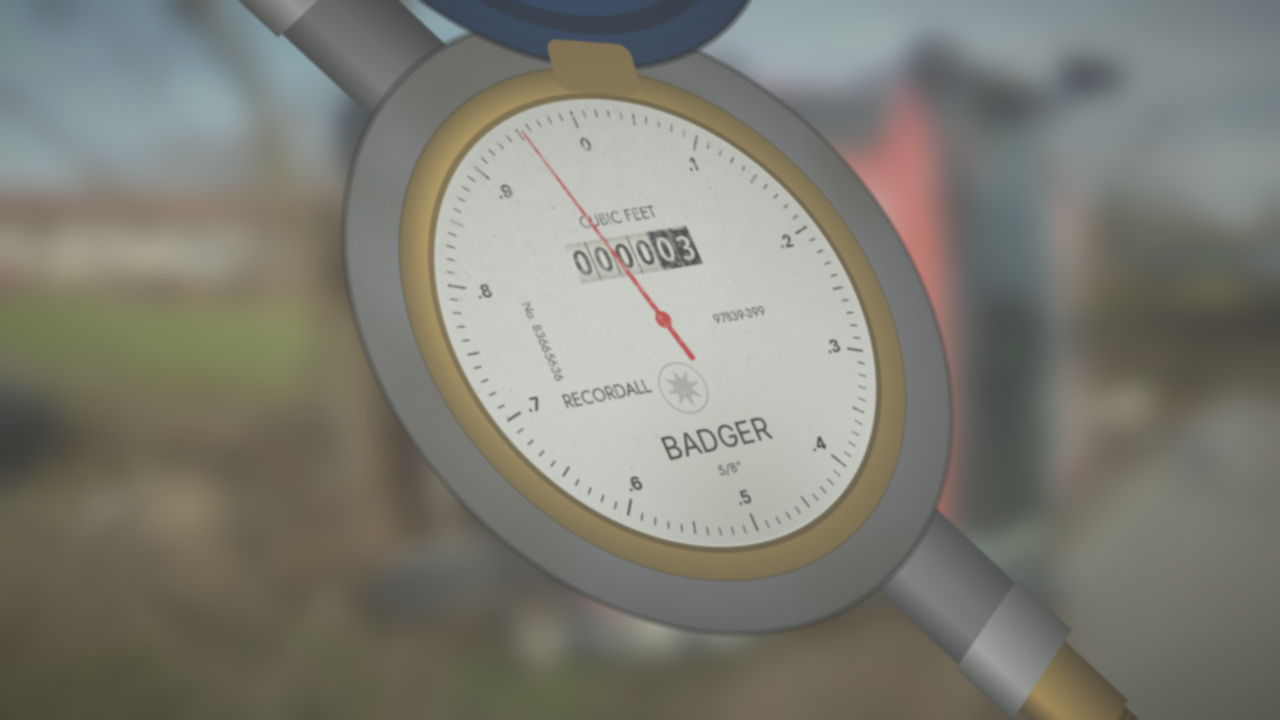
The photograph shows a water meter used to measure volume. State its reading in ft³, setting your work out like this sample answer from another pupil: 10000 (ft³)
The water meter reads 2.95 (ft³)
